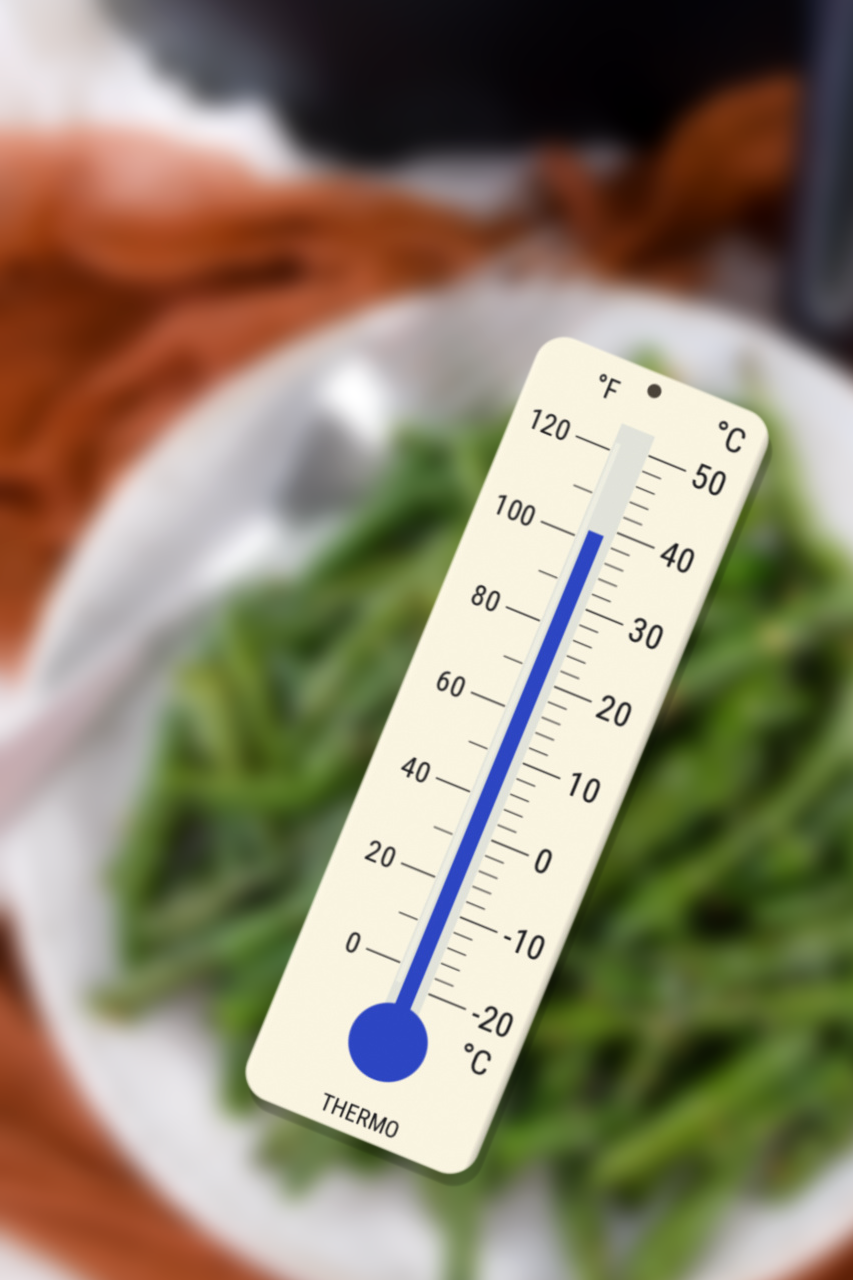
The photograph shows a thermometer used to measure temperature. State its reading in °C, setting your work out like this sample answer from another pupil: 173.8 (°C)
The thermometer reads 39 (°C)
